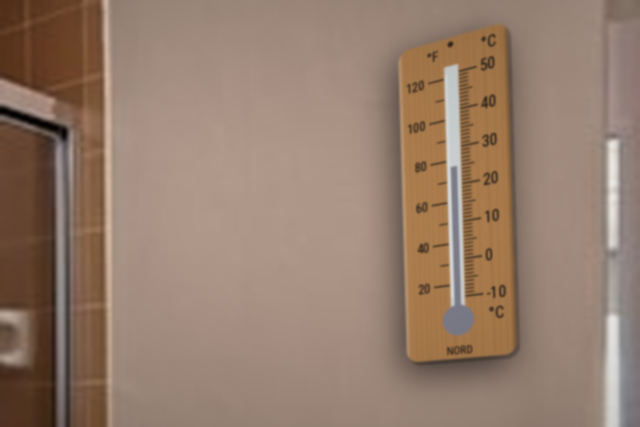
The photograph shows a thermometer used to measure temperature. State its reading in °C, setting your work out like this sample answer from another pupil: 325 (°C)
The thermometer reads 25 (°C)
